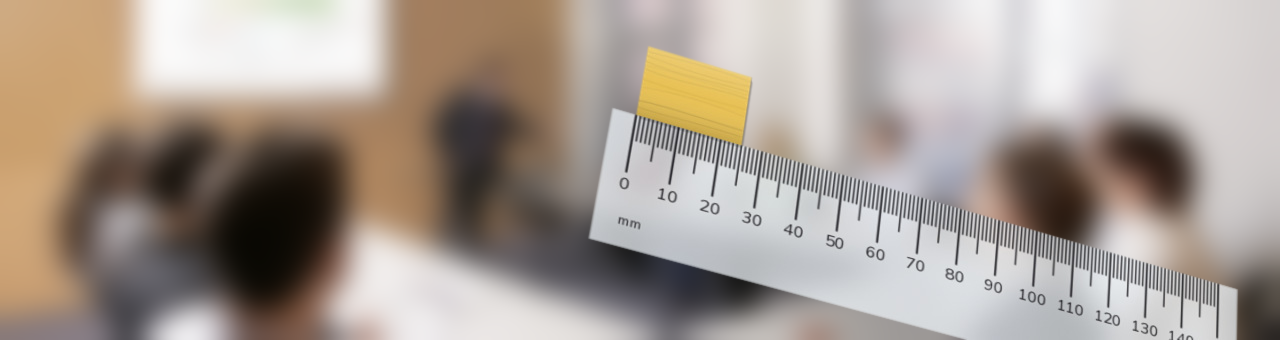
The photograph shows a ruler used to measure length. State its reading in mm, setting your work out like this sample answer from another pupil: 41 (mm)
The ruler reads 25 (mm)
